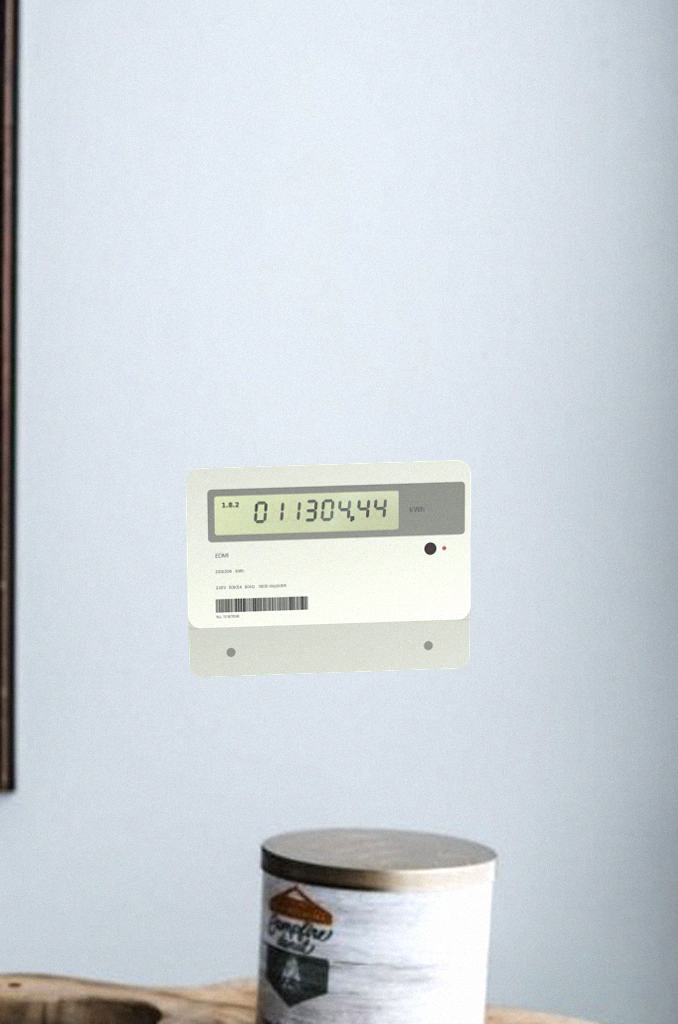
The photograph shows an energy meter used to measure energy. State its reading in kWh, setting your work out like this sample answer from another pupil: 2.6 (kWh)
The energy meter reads 11304.44 (kWh)
